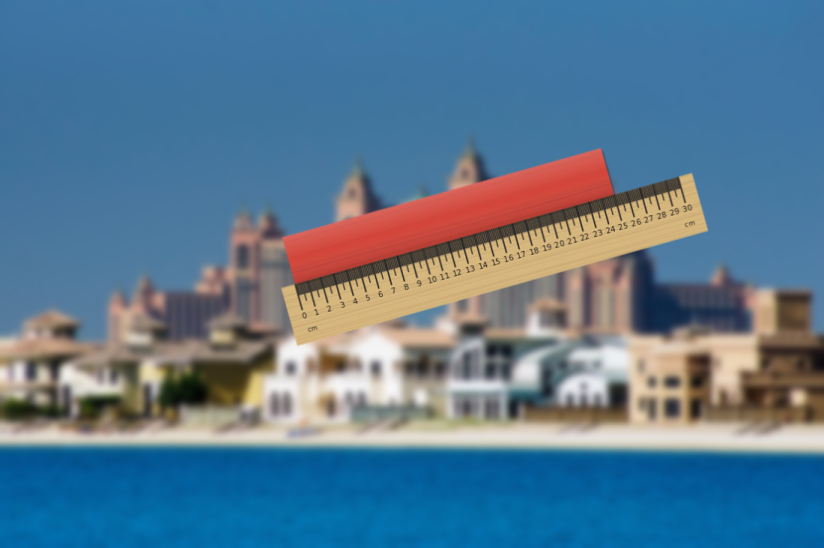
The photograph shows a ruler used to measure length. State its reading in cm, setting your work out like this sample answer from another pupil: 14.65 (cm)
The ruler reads 25 (cm)
